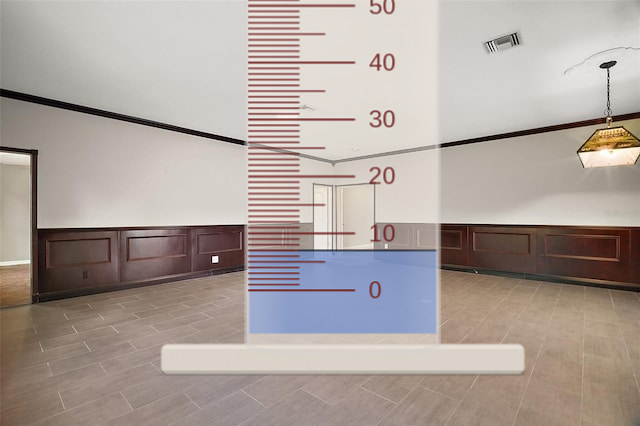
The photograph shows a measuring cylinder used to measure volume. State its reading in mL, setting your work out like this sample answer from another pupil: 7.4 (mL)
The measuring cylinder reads 7 (mL)
